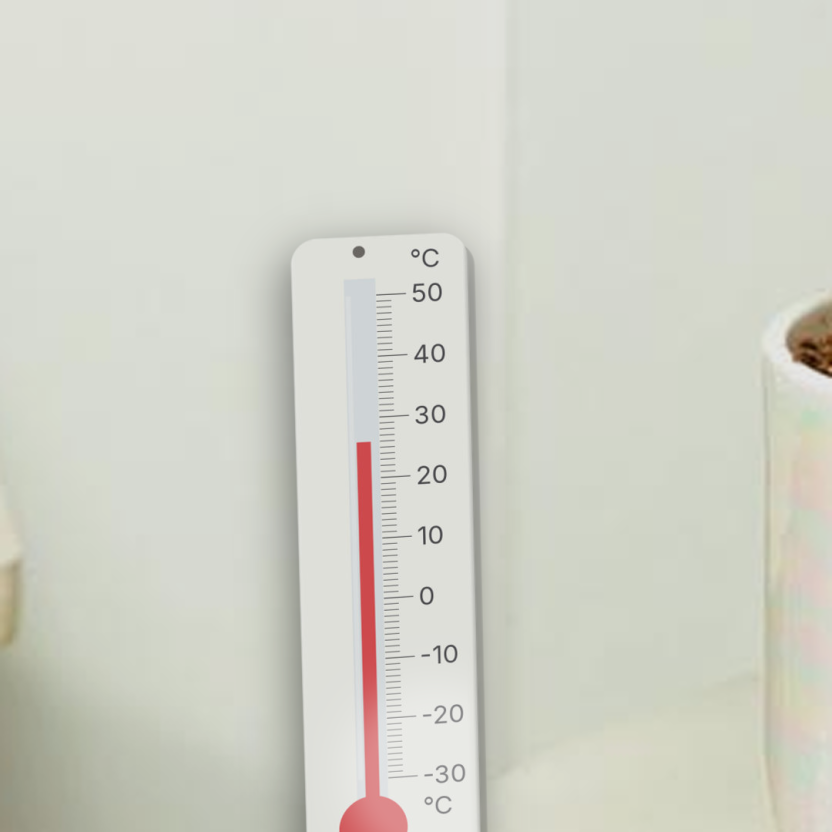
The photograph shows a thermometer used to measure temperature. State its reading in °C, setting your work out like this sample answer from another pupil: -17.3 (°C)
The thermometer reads 26 (°C)
